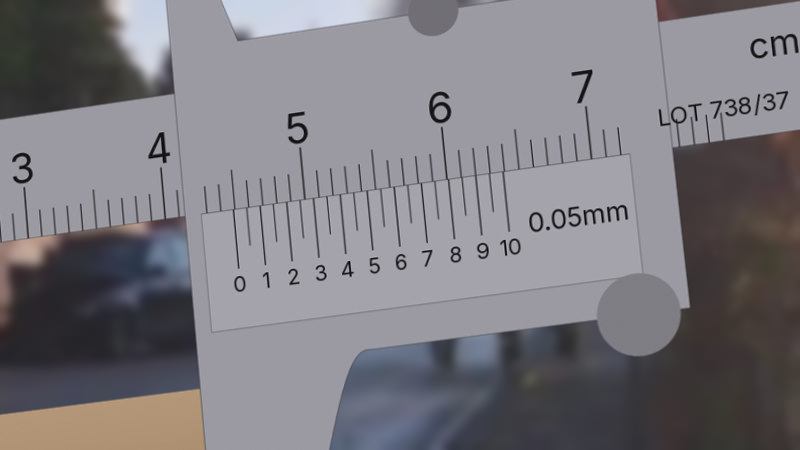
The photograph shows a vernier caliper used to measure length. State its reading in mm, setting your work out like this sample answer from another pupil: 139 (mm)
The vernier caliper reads 44.9 (mm)
